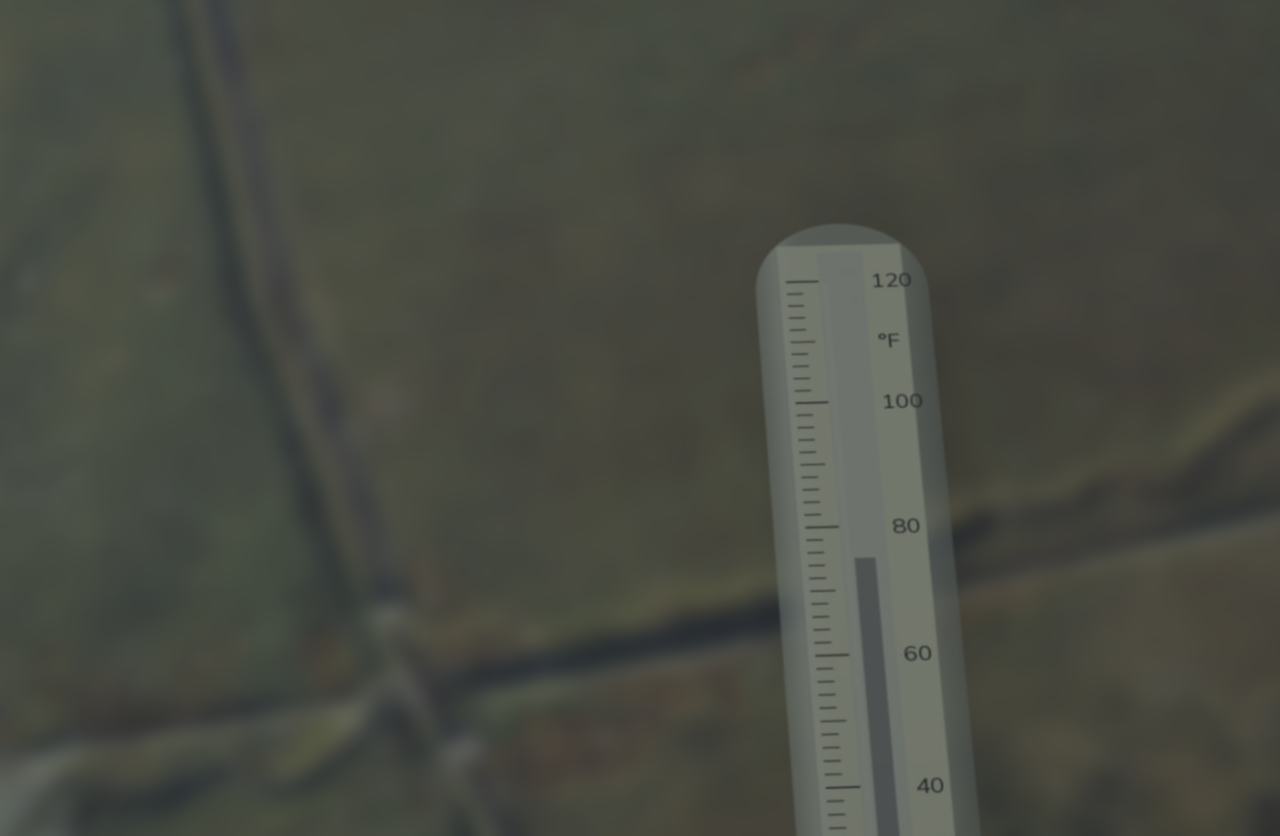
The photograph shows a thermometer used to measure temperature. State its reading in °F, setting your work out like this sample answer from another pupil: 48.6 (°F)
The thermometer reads 75 (°F)
